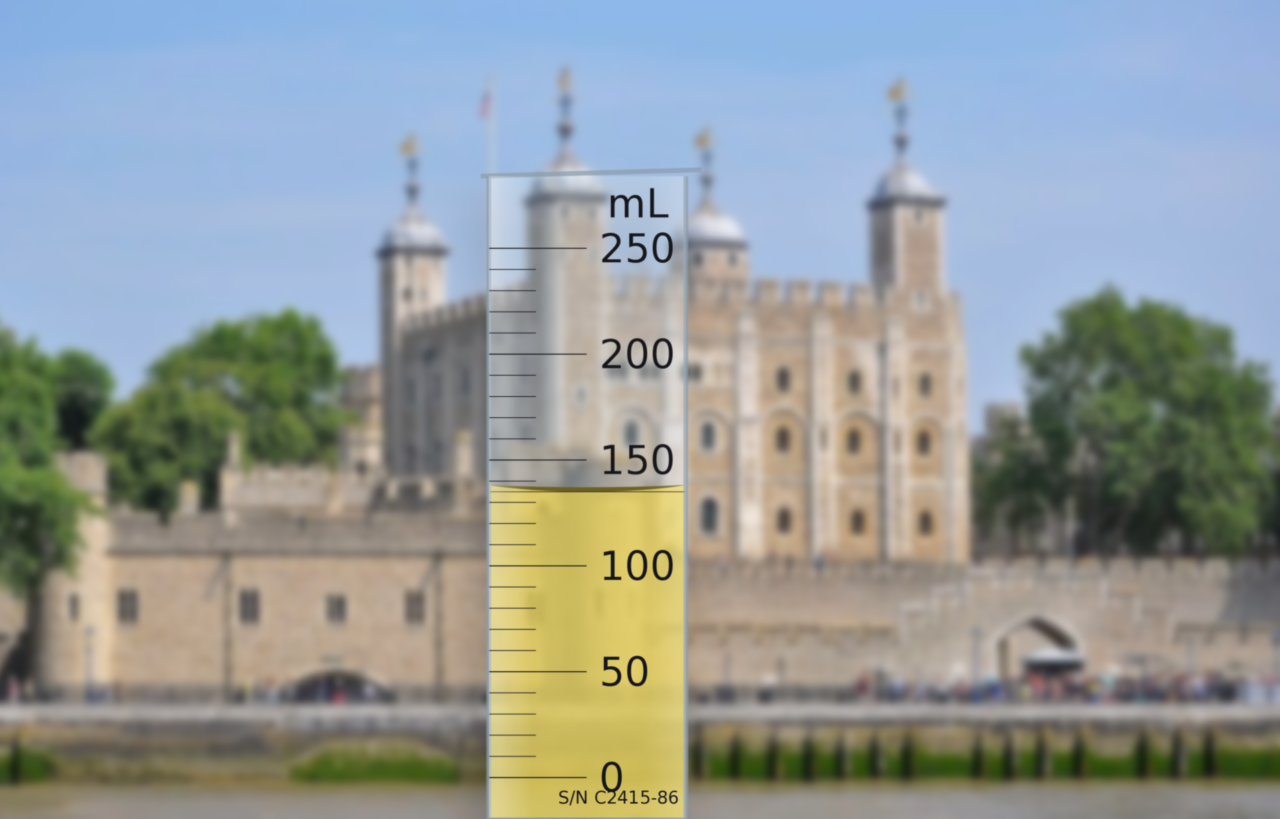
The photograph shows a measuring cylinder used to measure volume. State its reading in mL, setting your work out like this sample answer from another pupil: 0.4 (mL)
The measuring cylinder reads 135 (mL)
